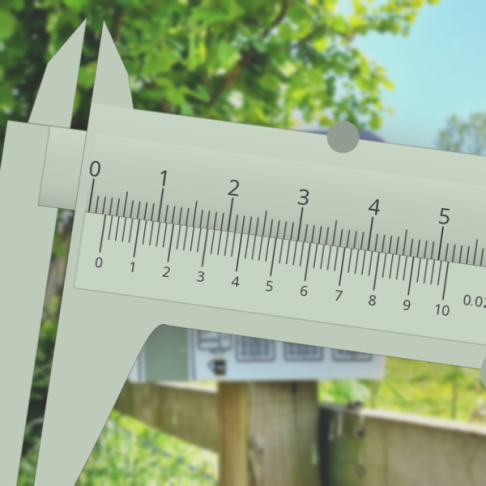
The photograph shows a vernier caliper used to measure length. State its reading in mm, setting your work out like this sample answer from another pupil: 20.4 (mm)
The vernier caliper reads 2.4 (mm)
